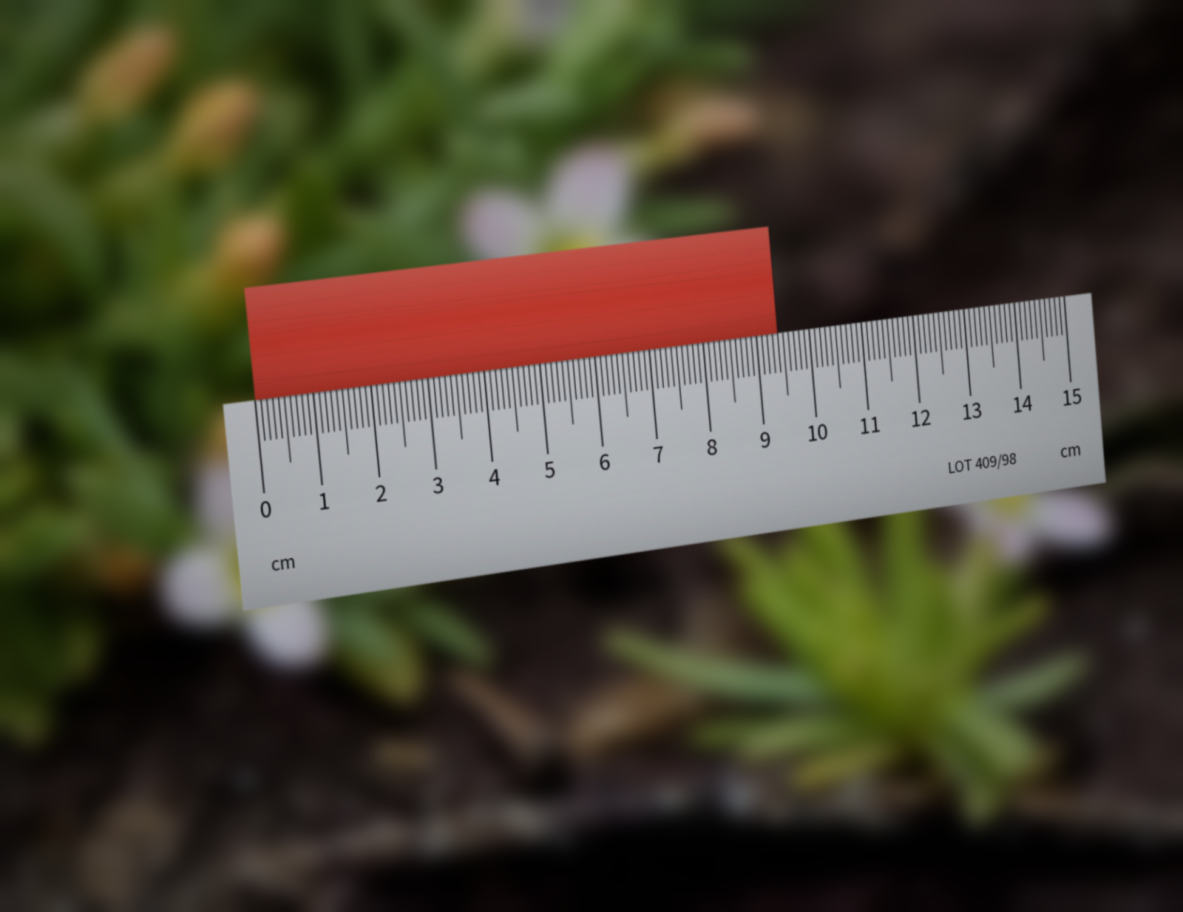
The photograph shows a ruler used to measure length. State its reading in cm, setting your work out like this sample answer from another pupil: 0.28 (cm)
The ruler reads 9.4 (cm)
